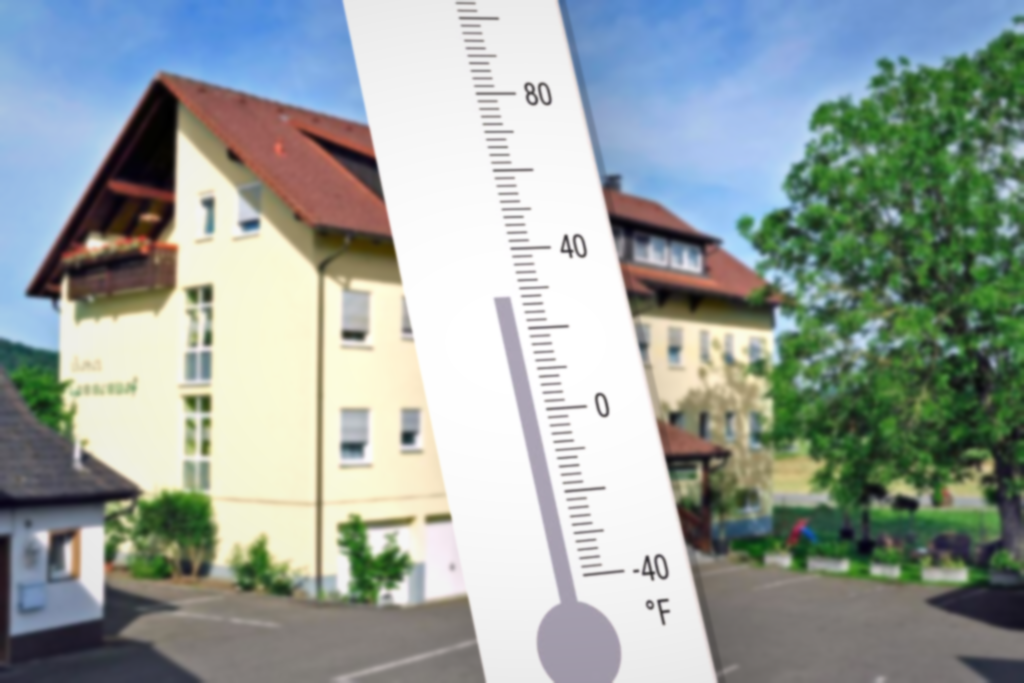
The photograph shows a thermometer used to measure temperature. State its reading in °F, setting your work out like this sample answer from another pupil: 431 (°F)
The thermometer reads 28 (°F)
